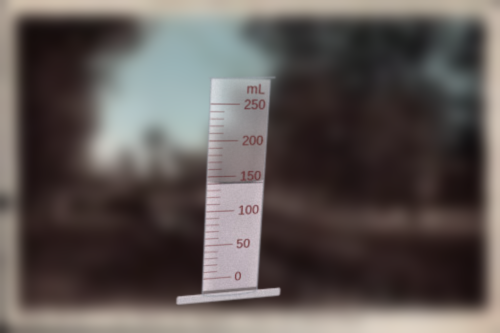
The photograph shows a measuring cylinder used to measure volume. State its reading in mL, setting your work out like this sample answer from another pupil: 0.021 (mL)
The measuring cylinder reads 140 (mL)
